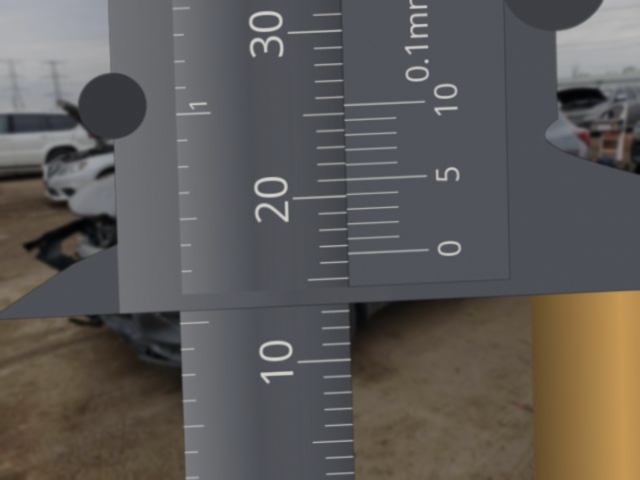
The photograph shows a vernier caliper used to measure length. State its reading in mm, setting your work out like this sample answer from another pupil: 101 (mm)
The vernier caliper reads 16.5 (mm)
